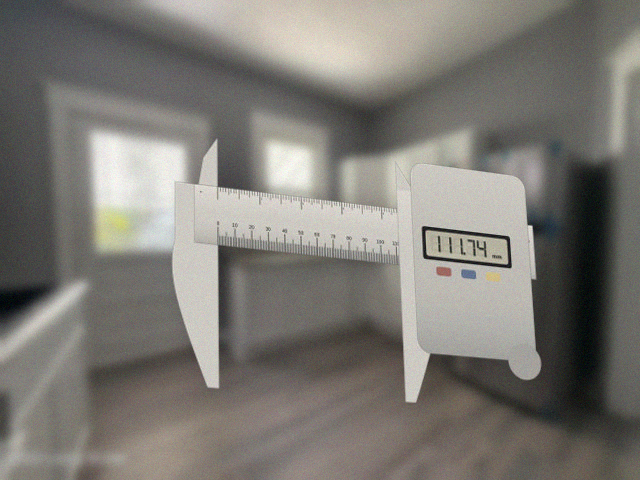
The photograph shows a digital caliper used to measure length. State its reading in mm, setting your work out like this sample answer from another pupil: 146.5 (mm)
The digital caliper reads 111.74 (mm)
